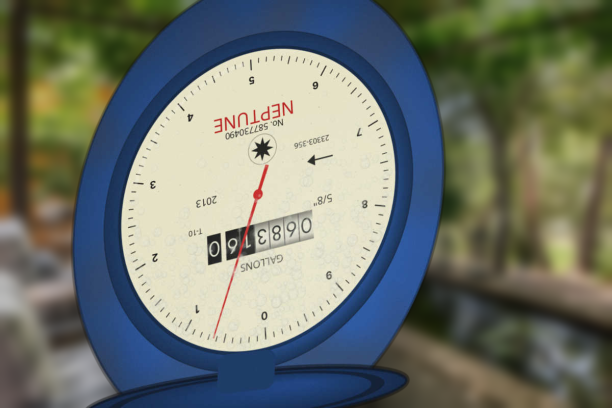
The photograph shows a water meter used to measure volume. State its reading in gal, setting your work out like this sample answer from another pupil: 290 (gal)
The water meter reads 683160.6 (gal)
